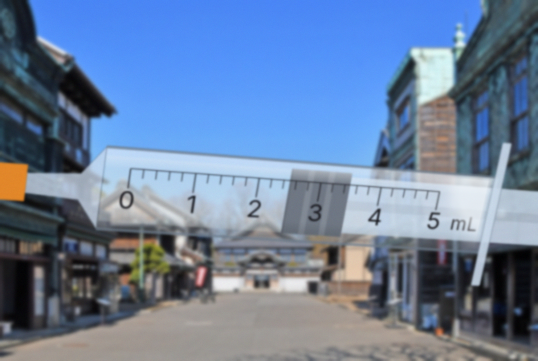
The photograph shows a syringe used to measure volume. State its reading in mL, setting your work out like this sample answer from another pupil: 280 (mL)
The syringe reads 2.5 (mL)
